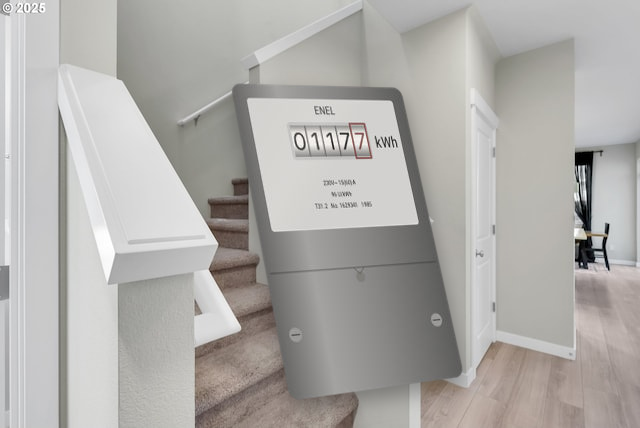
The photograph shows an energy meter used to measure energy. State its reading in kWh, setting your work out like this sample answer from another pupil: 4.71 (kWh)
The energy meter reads 117.7 (kWh)
